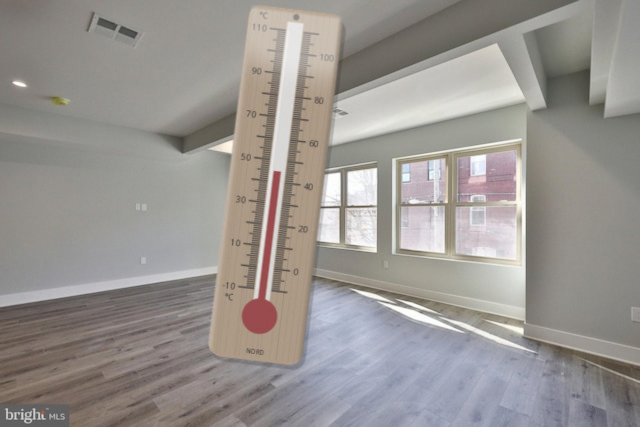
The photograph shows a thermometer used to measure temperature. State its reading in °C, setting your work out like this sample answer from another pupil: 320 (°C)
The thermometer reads 45 (°C)
